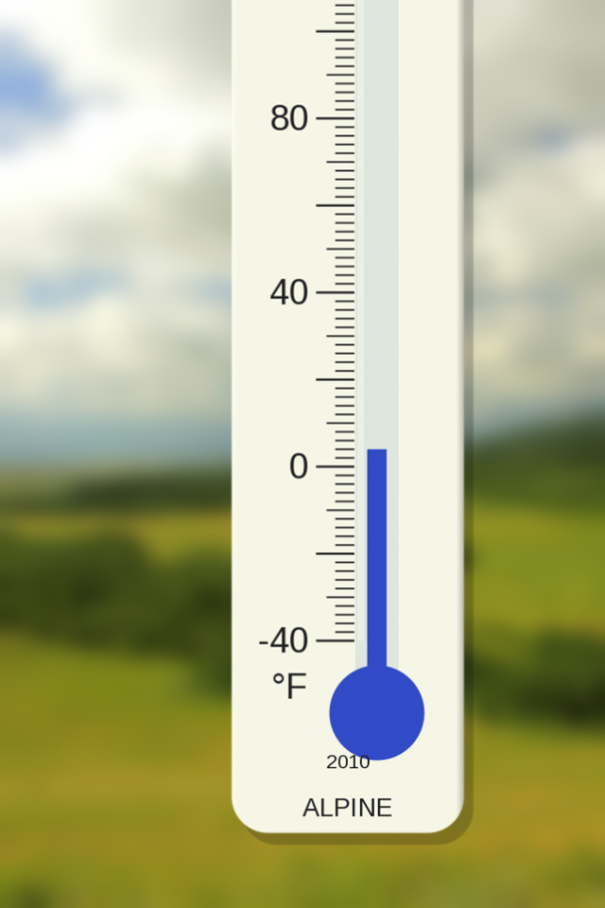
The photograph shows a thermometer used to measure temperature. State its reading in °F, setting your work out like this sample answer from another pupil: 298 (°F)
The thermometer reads 4 (°F)
